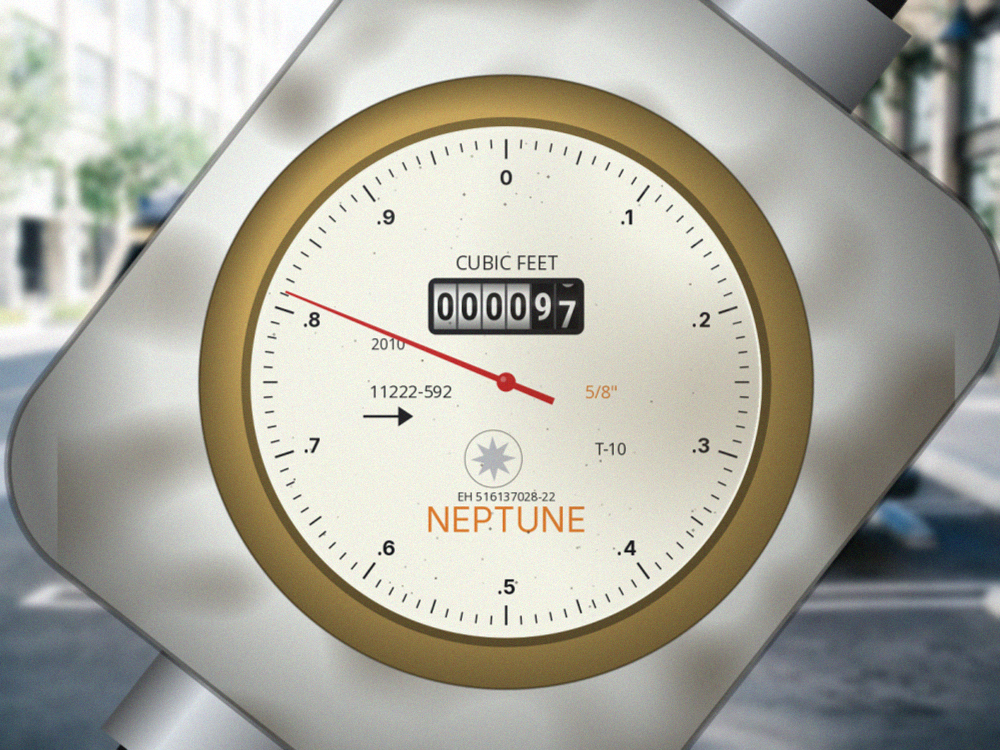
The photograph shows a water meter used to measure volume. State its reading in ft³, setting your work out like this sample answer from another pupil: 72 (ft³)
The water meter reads 96.81 (ft³)
